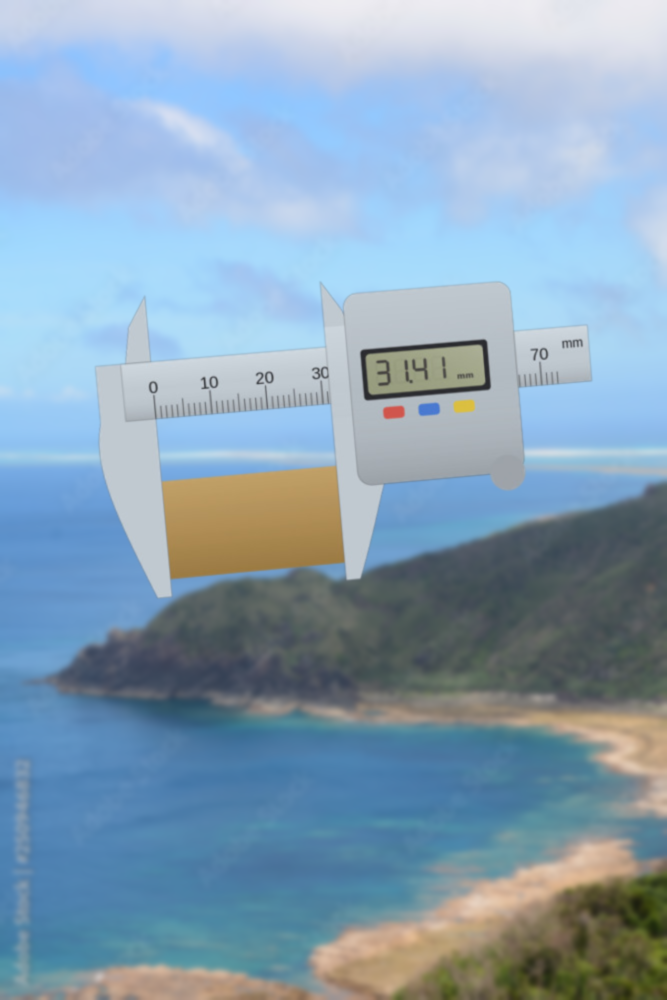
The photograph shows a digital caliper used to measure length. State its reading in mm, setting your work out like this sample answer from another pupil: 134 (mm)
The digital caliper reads 31.41 (mm)
